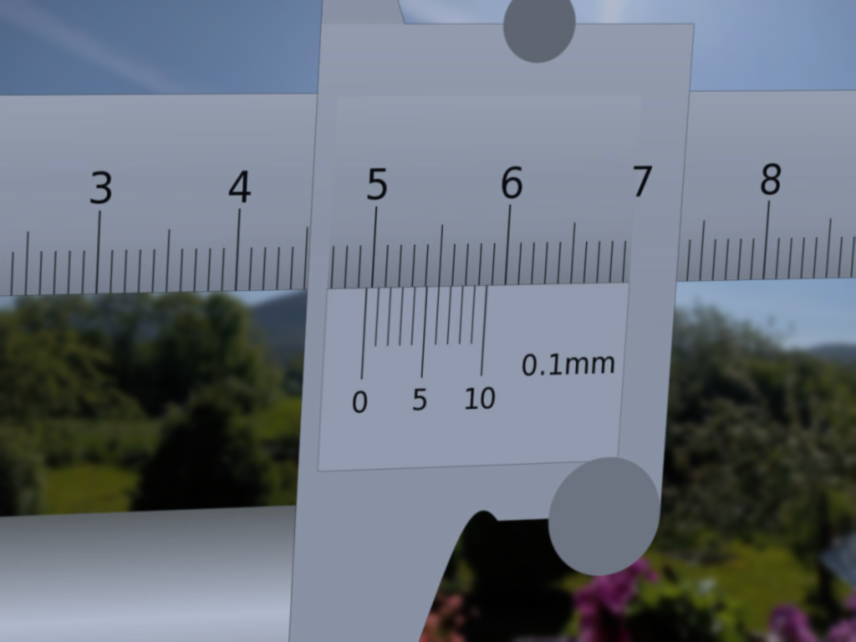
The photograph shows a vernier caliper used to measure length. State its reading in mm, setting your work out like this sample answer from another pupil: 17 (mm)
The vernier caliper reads 49.6 (mm)
